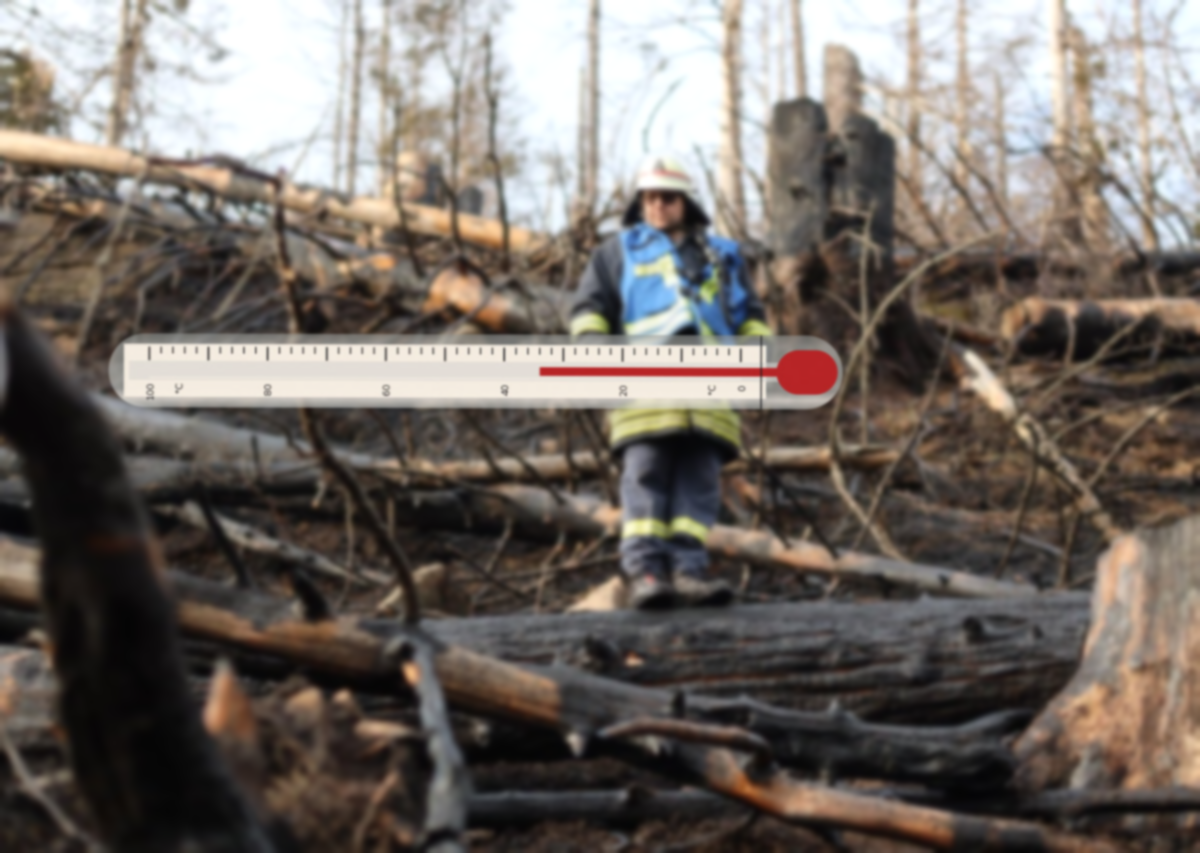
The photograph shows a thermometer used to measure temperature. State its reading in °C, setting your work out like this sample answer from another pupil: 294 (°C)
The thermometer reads 34 (°C)
